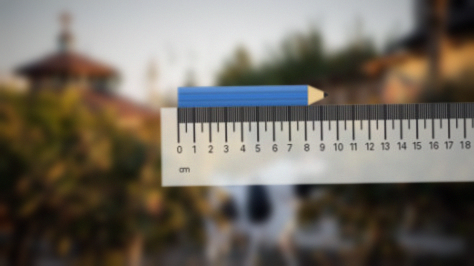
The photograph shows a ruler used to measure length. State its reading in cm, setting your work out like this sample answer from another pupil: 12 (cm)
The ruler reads 9.5 (cm)
